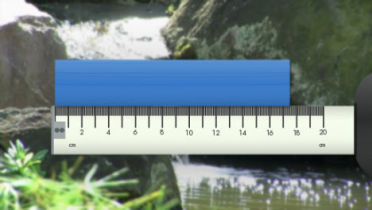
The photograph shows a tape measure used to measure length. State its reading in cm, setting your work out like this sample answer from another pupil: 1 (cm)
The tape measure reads 17.5 (cm)
